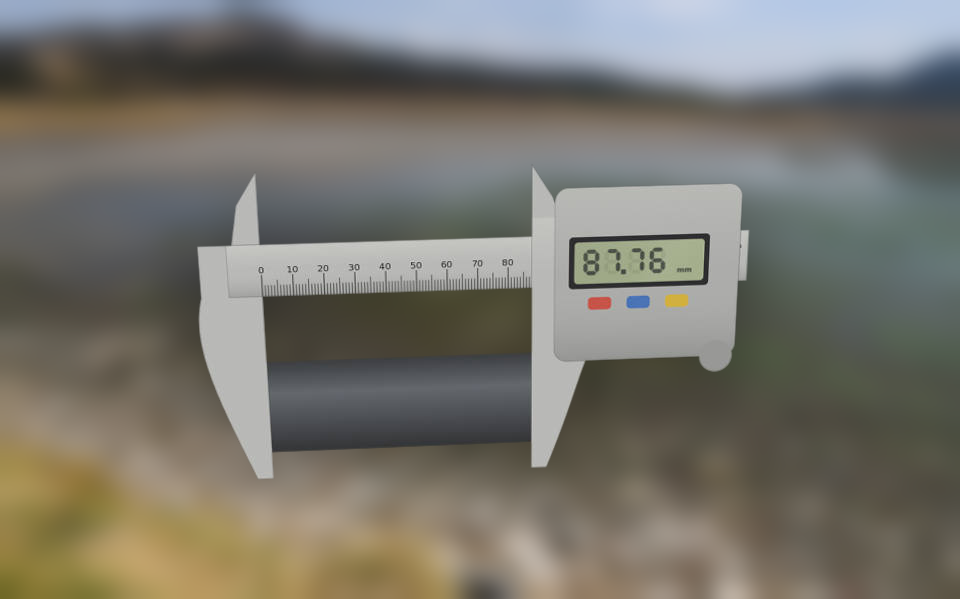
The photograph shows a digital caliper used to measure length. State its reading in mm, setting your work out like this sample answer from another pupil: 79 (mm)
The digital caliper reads 87.76 (mm)
